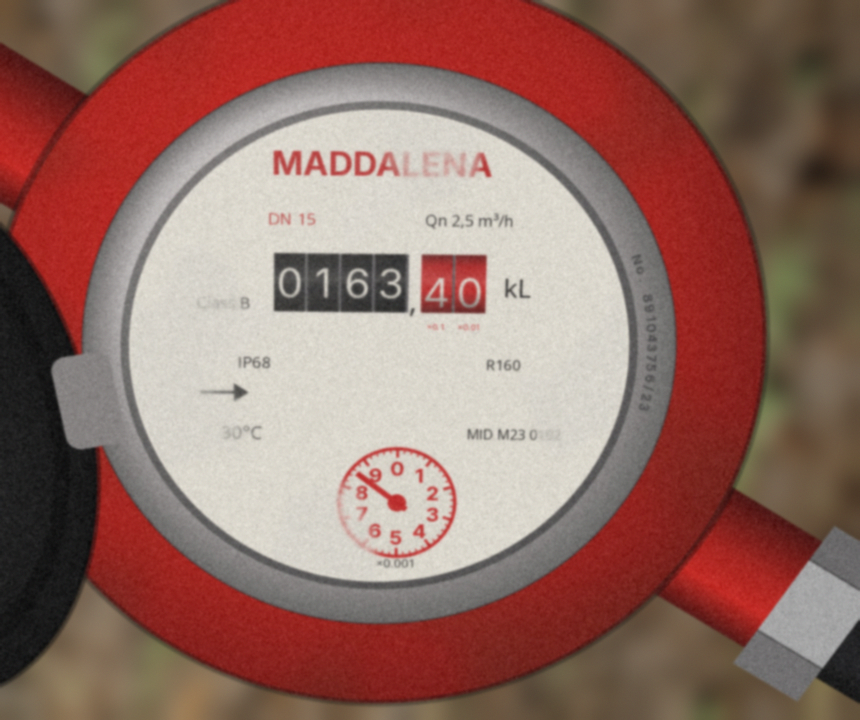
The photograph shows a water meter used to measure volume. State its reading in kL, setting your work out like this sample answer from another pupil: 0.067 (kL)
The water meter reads 163.398 (kL)
